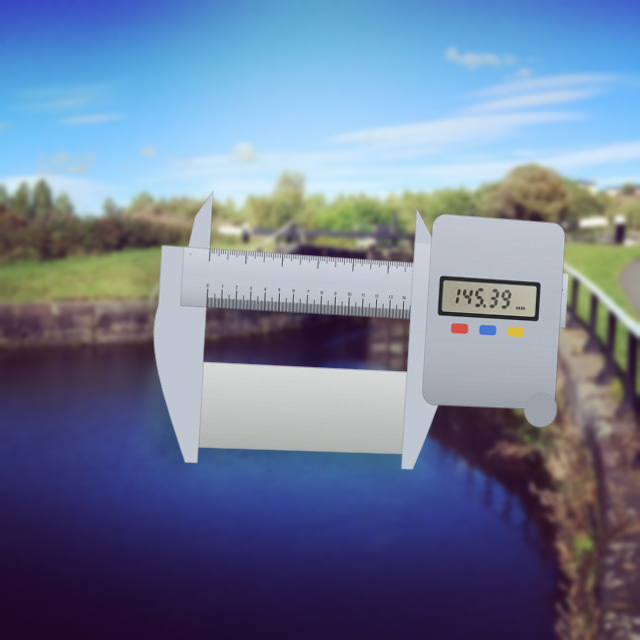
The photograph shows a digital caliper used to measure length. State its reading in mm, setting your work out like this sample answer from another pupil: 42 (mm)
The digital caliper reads 145.39 (mm)
